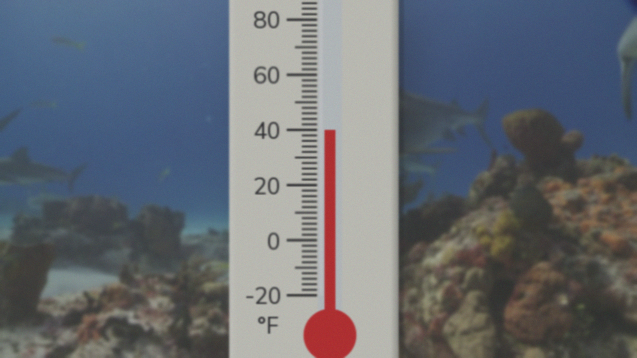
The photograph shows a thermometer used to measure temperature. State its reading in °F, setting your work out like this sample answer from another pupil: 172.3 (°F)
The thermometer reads 40 (°F)
